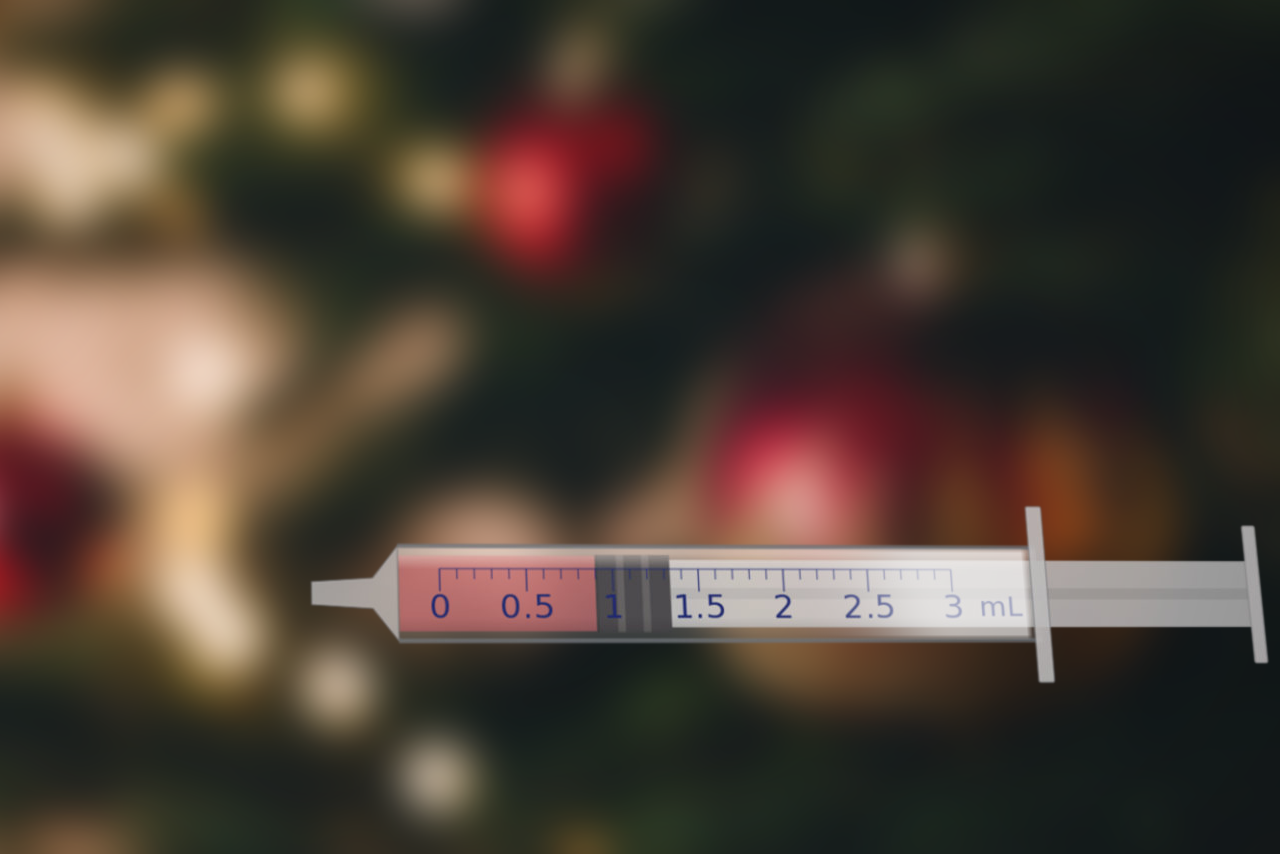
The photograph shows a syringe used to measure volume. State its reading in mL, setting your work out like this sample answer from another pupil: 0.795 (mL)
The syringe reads 0.9 (mL)
